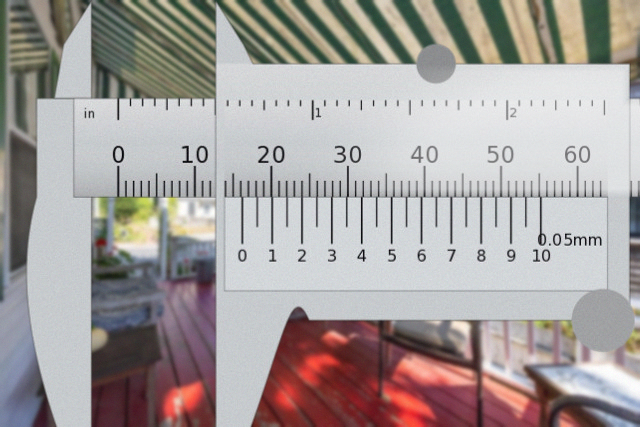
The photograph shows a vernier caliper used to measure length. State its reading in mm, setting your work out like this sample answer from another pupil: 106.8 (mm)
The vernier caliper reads 16.2 (mm)
